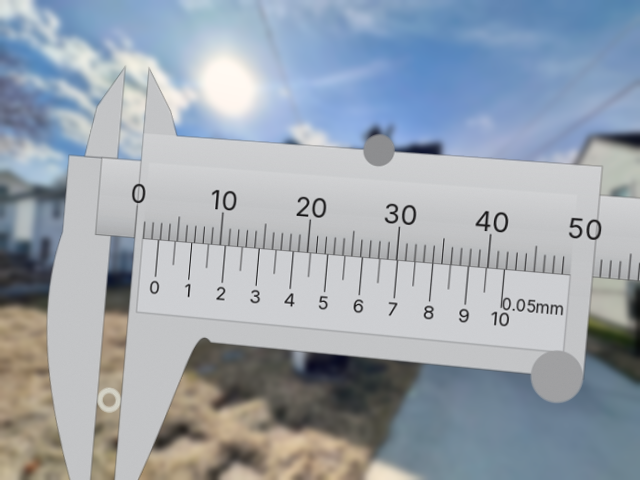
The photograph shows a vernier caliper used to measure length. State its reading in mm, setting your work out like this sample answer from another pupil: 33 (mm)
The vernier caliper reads 2.8 (mm)
